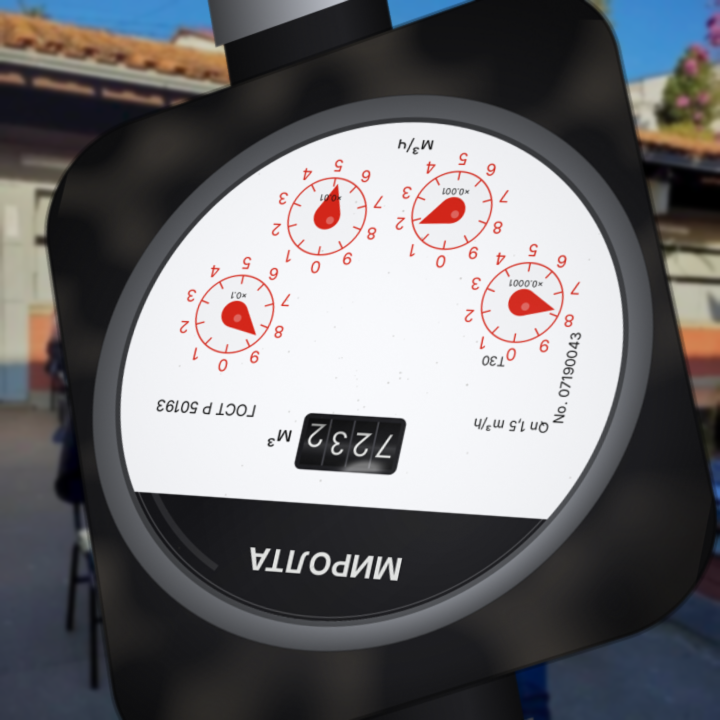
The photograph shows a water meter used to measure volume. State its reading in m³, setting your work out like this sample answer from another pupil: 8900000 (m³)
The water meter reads 7231.8517 (m³)
